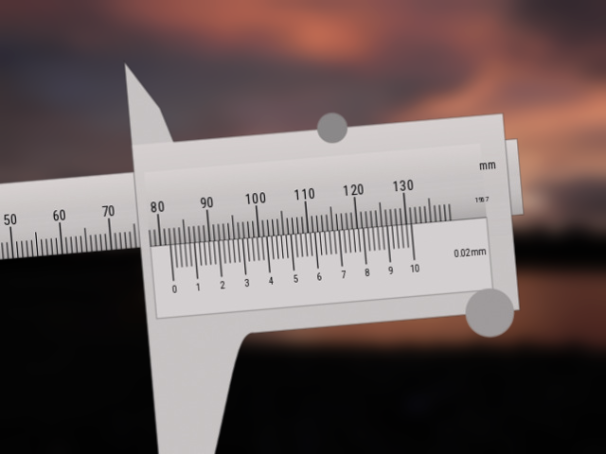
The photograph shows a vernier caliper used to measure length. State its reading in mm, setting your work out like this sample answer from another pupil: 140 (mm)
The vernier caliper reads 82.0 (mm)
